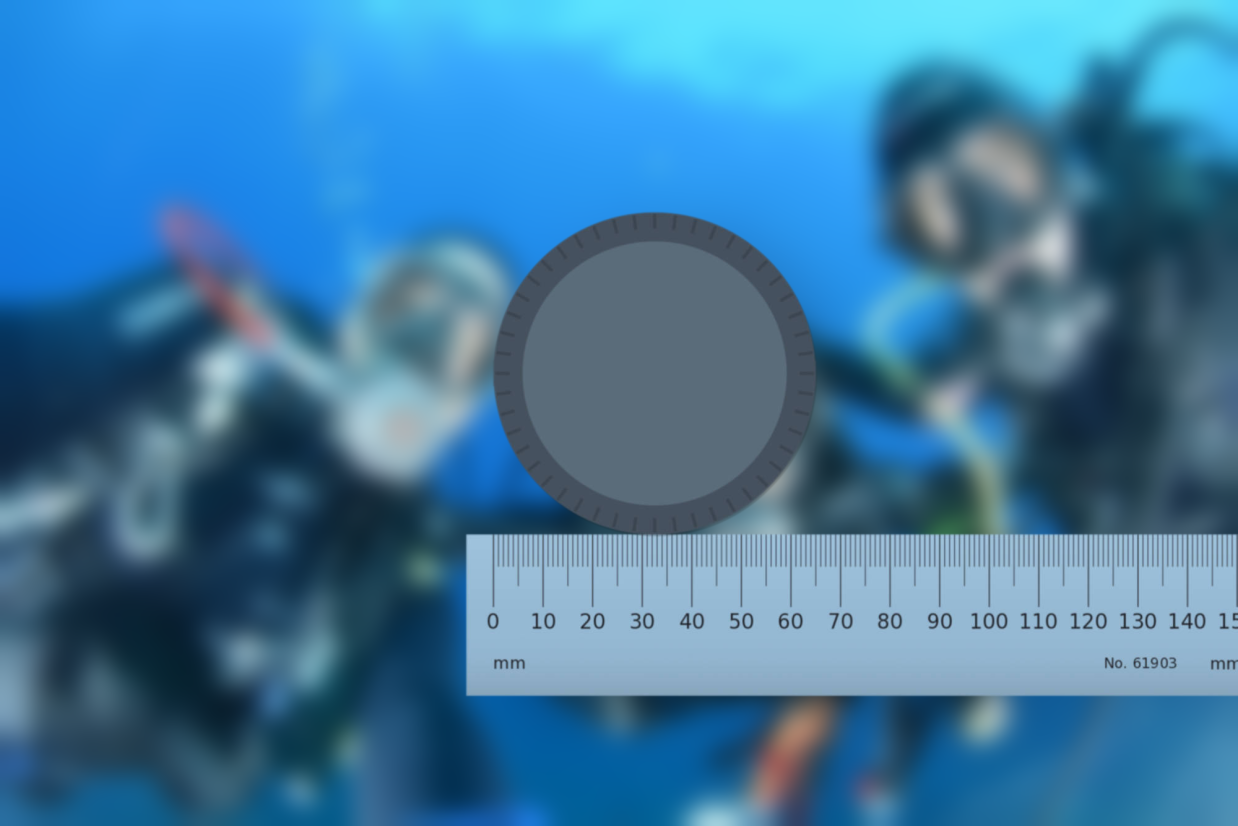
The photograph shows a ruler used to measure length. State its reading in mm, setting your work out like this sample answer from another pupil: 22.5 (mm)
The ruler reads 65 (mm)
